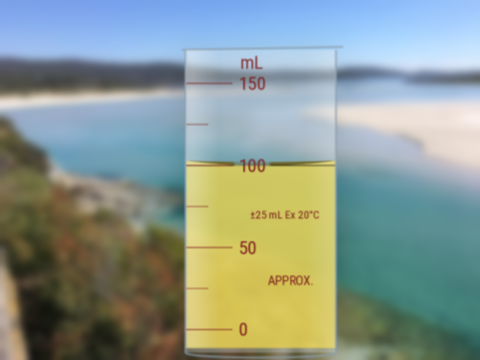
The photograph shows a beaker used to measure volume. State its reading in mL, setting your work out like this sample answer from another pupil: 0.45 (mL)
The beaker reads 100 (mL)
